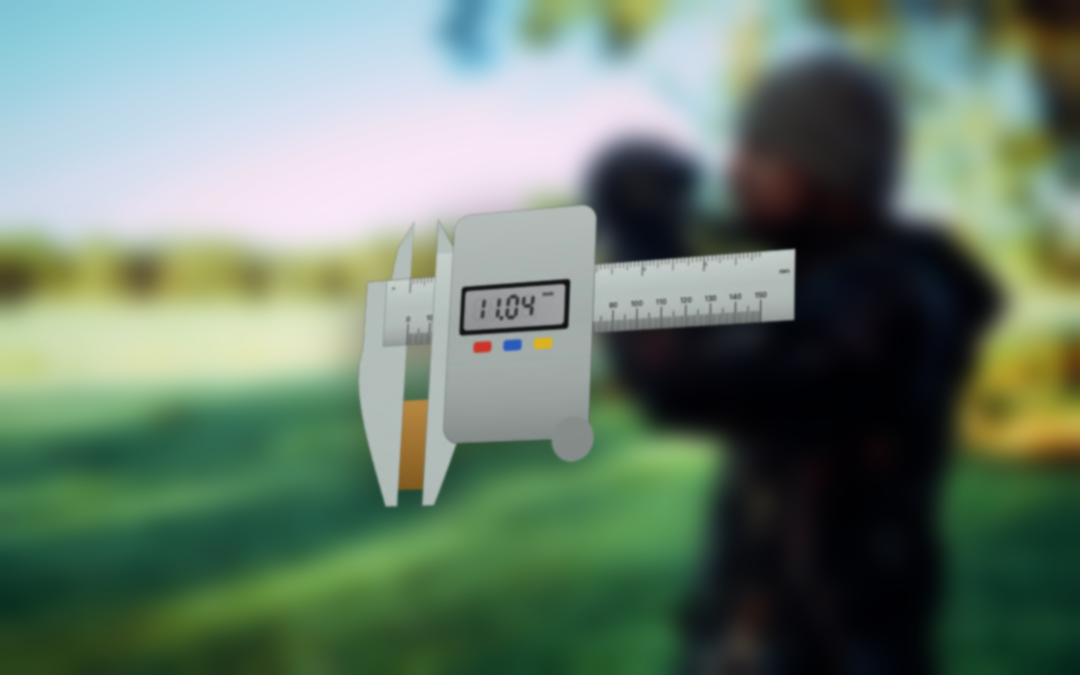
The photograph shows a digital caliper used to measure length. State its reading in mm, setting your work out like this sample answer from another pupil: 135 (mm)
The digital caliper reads 11.04 (mm)
